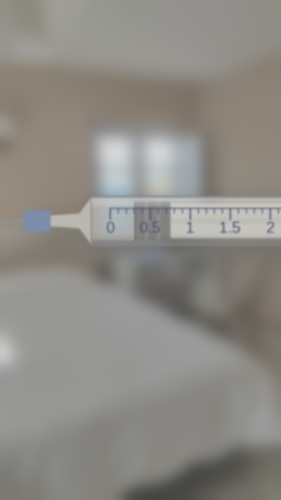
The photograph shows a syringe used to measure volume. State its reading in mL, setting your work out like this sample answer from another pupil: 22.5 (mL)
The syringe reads 0.3 (mL)
